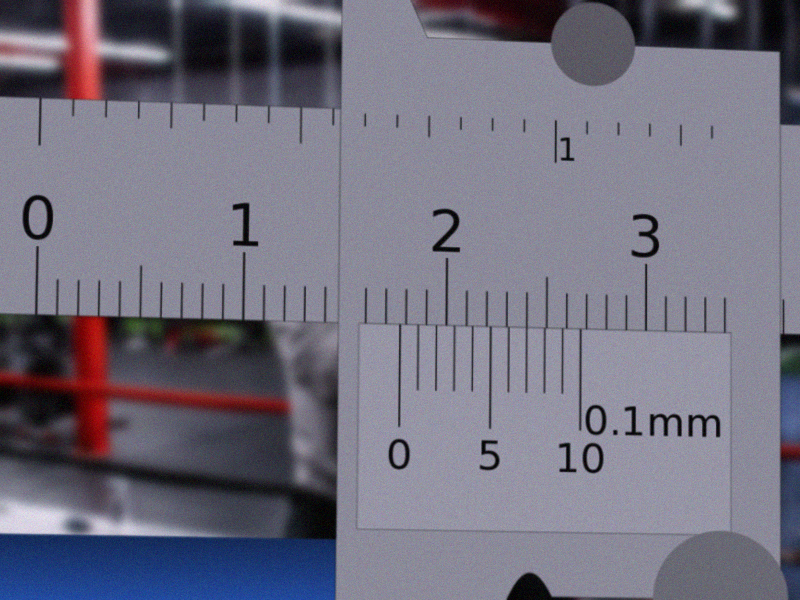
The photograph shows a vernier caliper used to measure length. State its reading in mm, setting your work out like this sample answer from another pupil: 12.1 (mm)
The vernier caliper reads 17.7 (mm)
